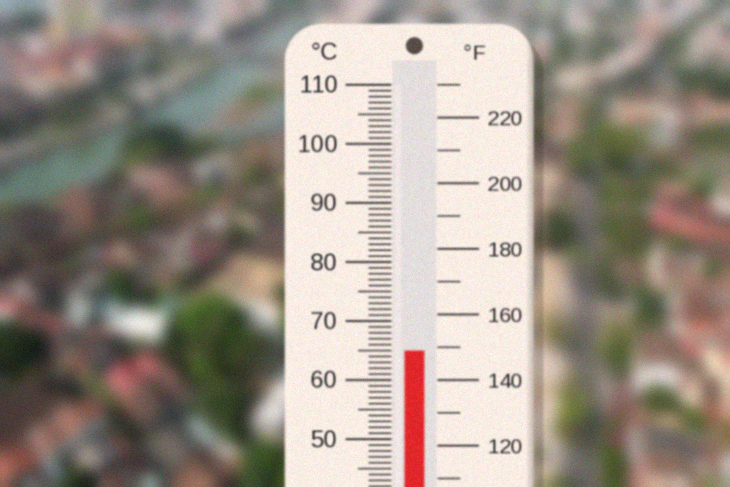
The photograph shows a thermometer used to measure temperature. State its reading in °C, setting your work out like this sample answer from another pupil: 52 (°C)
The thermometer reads 65 (°C)
